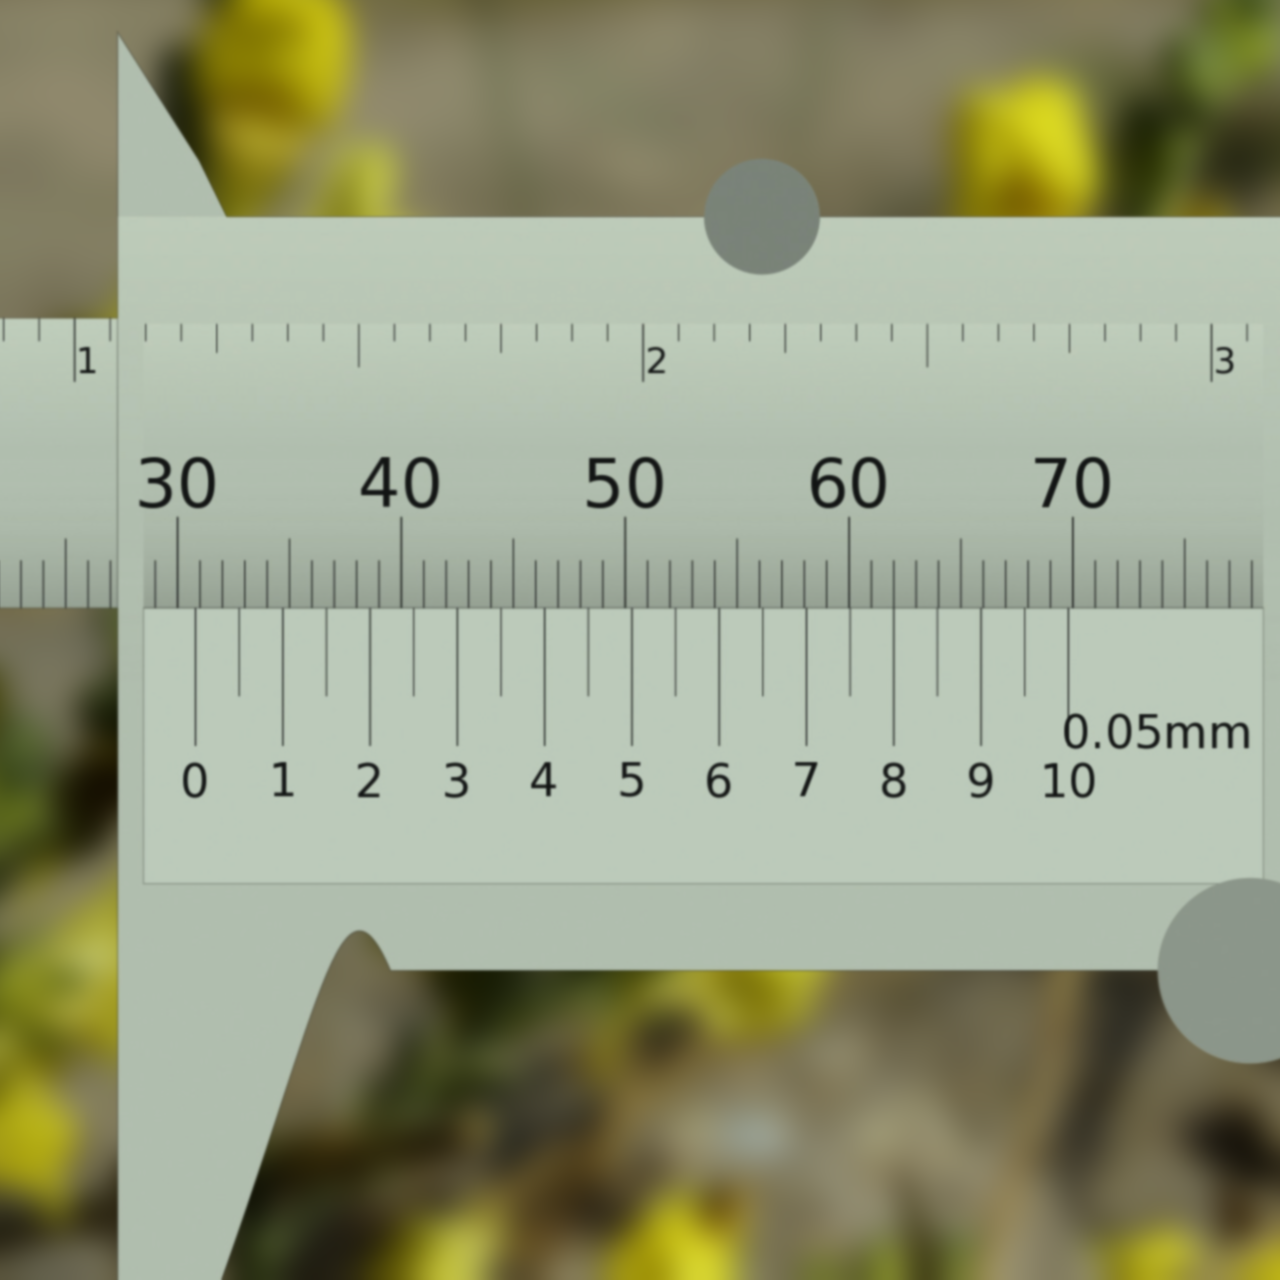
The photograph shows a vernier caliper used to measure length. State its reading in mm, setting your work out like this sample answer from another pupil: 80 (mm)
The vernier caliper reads 30.8 (mm)
